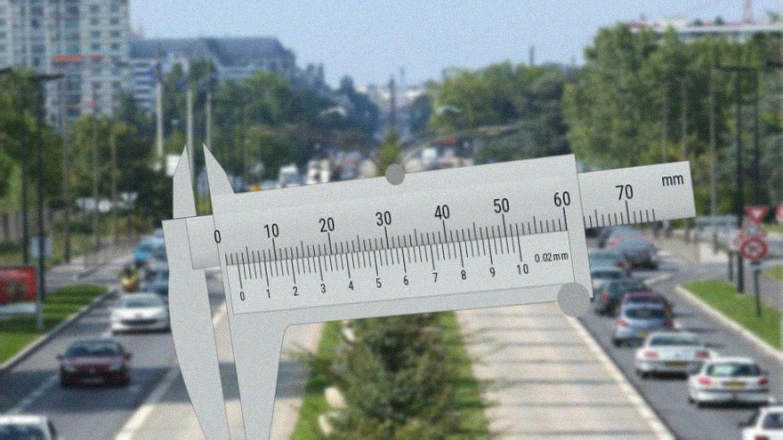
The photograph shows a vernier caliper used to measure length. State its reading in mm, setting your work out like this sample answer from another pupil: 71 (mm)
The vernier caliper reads 3.0 (mm)
